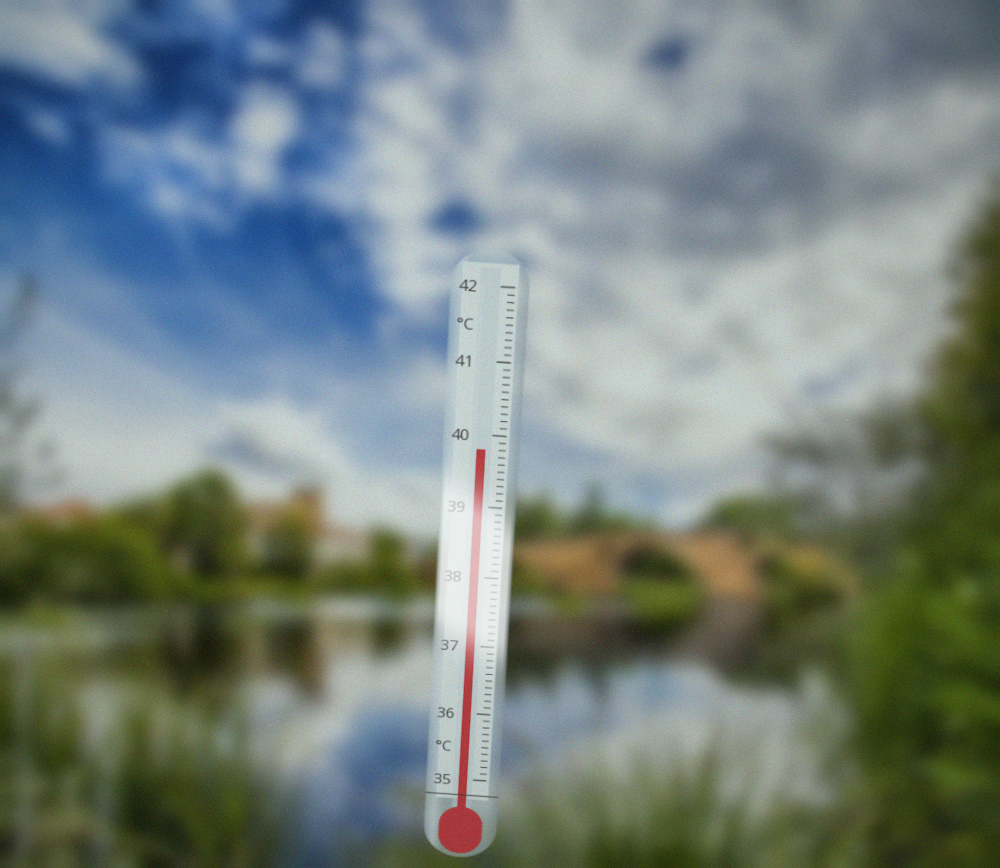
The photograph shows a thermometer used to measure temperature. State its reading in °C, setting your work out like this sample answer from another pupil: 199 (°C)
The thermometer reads 39.8 (°C)
